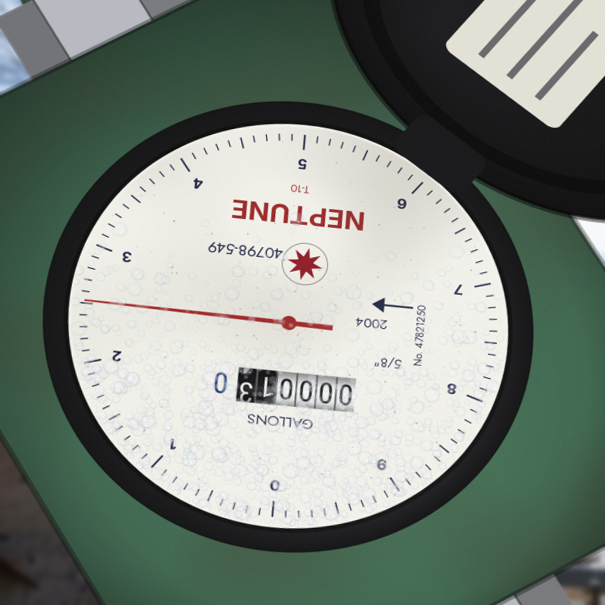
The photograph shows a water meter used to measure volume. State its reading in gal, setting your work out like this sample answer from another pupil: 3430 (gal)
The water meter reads 132.5 (gal)
